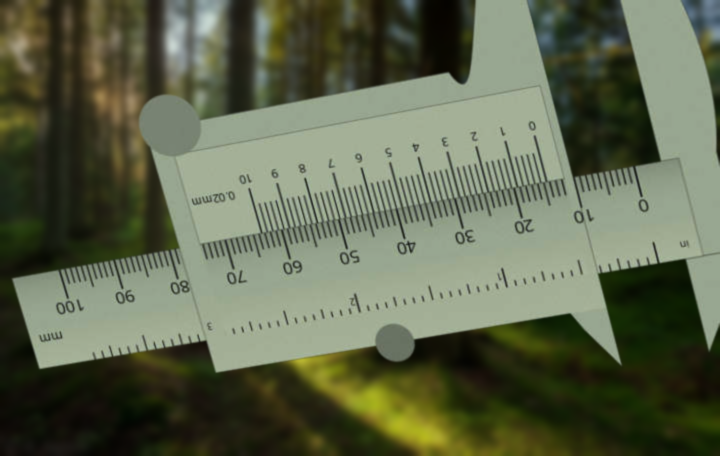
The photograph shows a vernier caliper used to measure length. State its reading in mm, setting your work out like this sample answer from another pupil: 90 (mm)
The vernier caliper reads 14.5 (mm)
